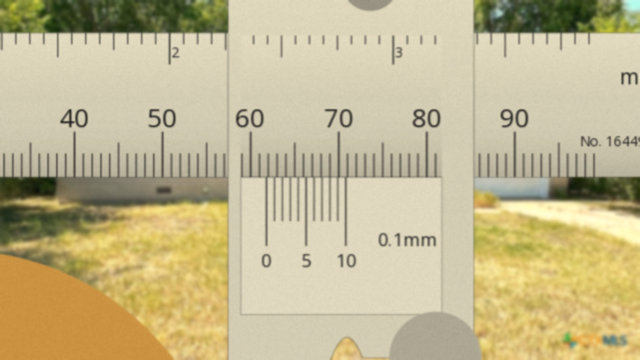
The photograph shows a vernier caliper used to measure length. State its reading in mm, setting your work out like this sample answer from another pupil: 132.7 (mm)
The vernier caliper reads 61.8 (mm)
